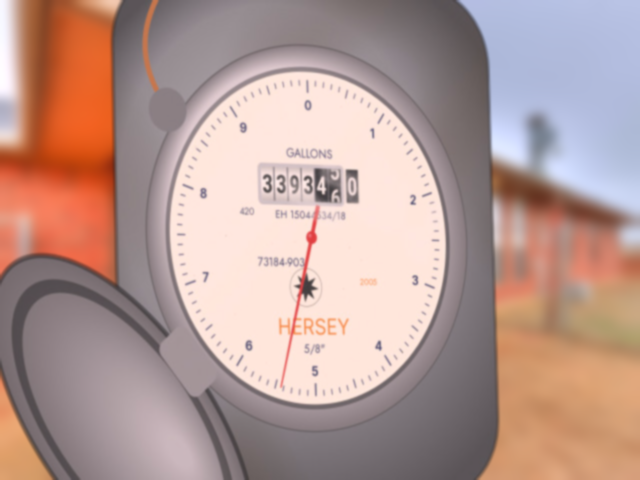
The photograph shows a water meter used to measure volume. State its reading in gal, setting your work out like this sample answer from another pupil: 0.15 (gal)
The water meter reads 3393455.4 (gal)
